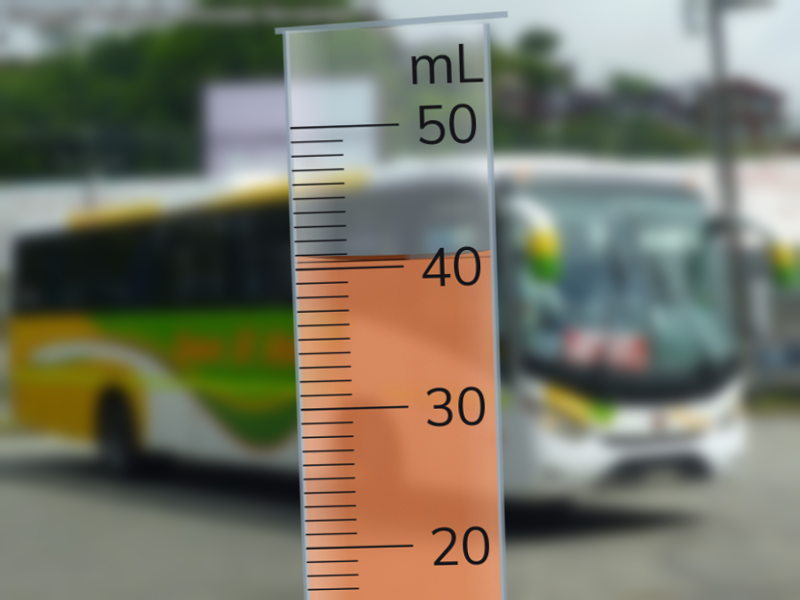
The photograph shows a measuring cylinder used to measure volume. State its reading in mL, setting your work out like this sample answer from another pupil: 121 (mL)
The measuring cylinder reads 40.5 (mL)
